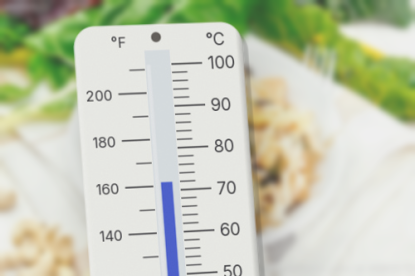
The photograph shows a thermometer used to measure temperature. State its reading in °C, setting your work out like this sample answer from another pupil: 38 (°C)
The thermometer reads 72 (°C)
